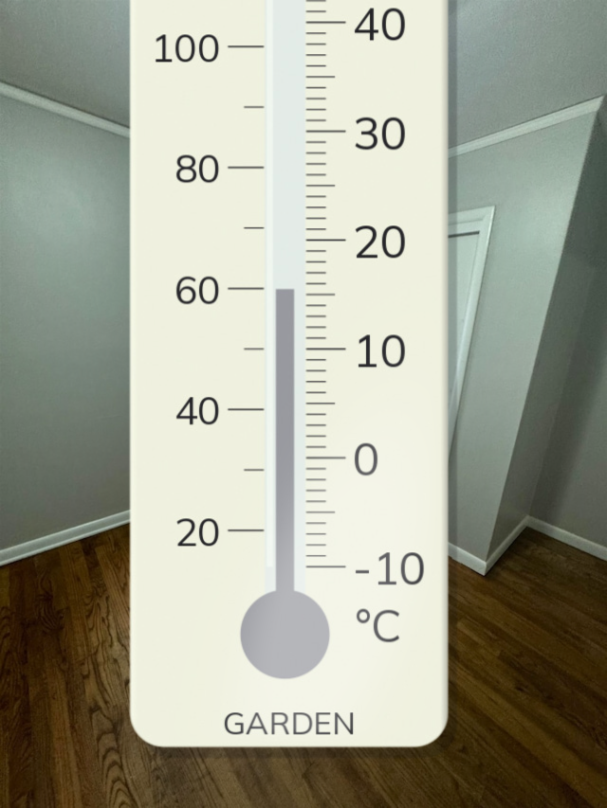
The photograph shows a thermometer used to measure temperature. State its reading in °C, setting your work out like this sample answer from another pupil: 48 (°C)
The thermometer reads 15.5 (°C)
